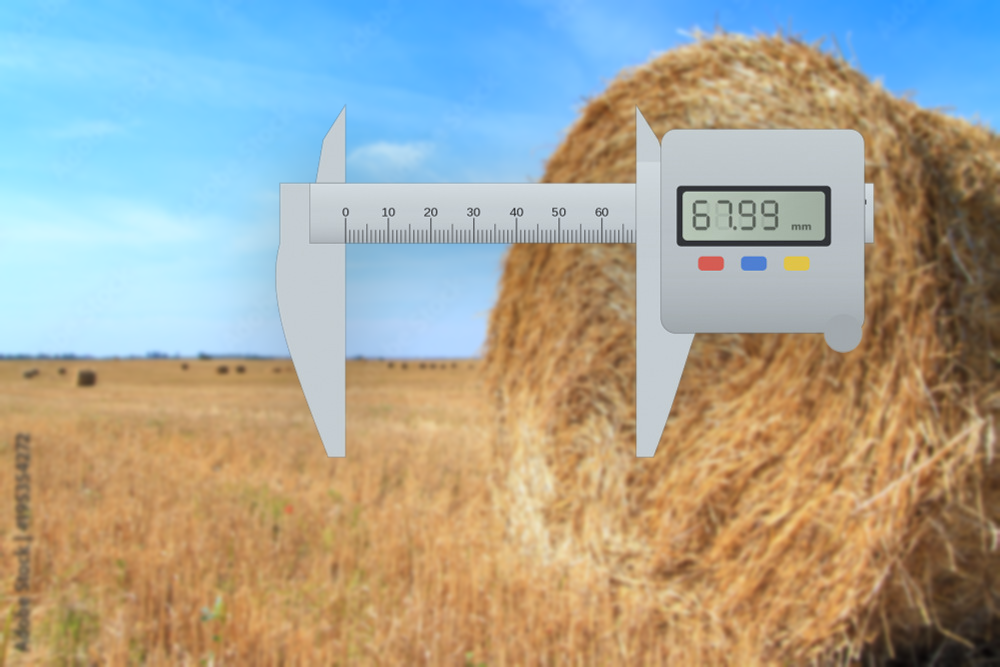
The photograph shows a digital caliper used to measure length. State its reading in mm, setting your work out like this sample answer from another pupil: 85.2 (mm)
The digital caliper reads 67.99 (mm)
